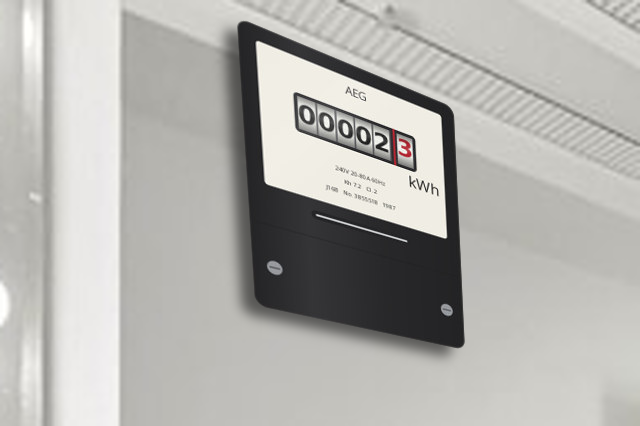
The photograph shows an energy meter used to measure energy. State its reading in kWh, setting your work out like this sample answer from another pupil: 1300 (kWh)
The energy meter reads 2.3 (kWh)
